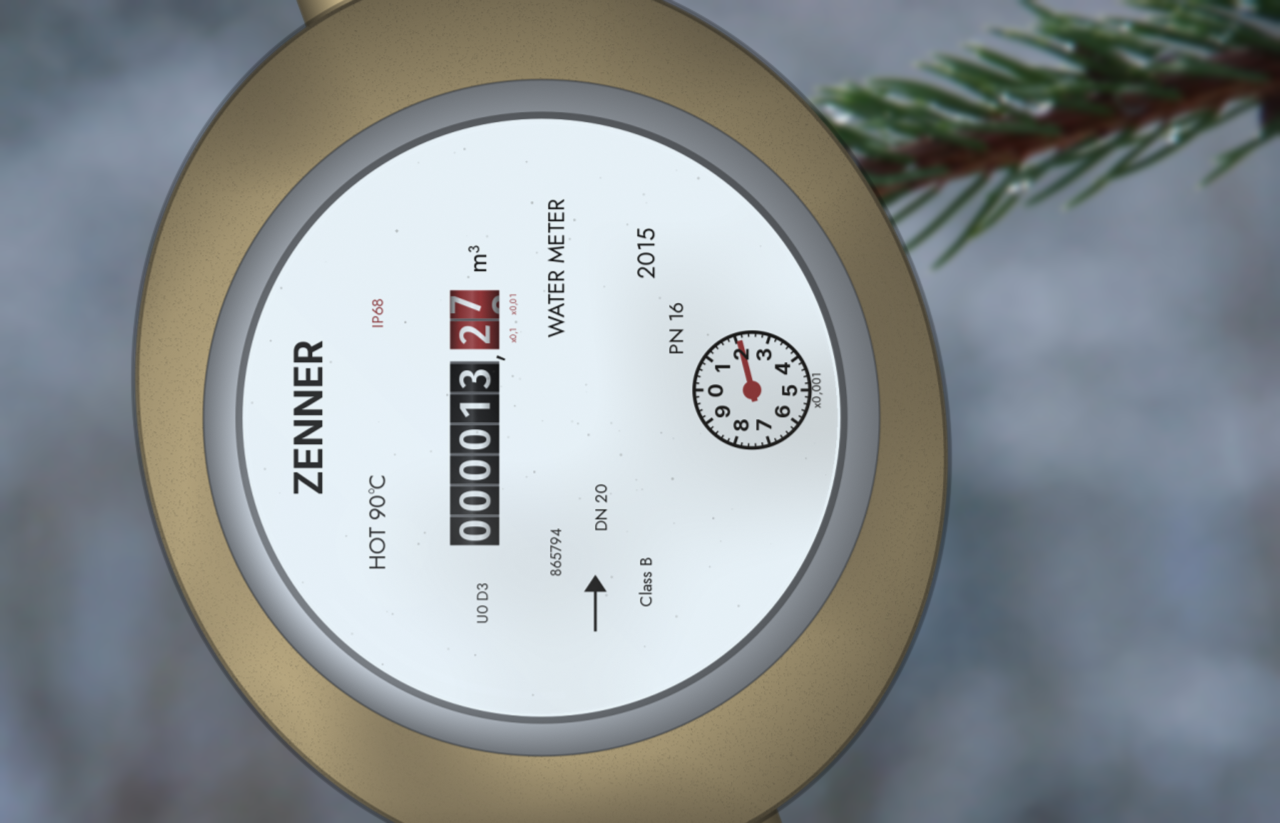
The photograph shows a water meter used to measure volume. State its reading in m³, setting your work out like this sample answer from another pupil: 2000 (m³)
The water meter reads 13.272 (m³)
